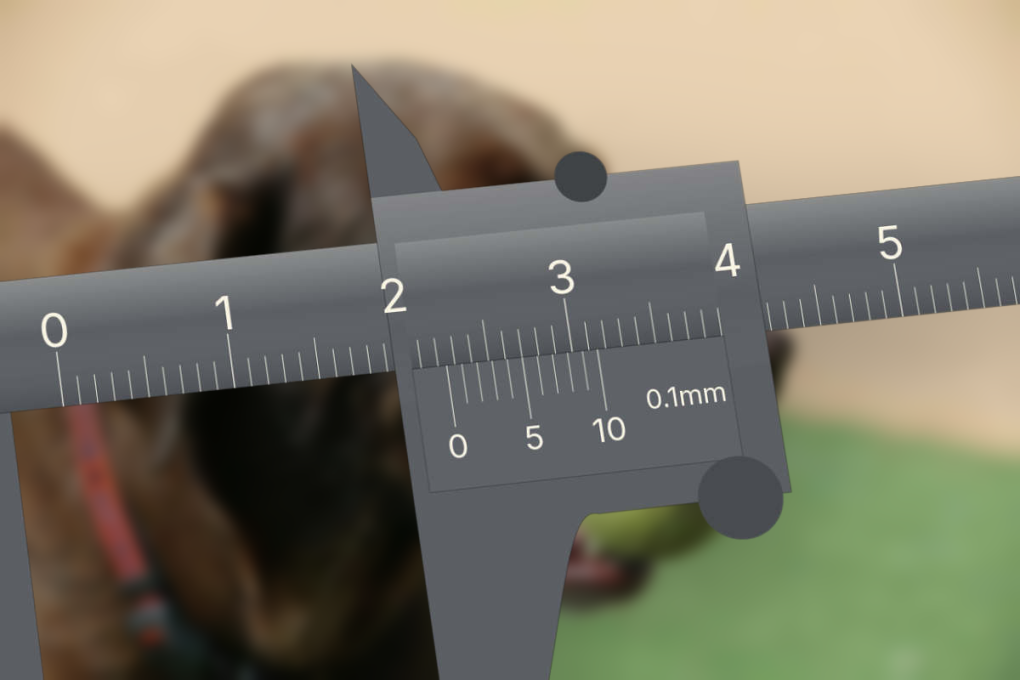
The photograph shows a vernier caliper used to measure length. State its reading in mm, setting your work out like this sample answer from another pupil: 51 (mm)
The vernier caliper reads 22.5 (mm)
